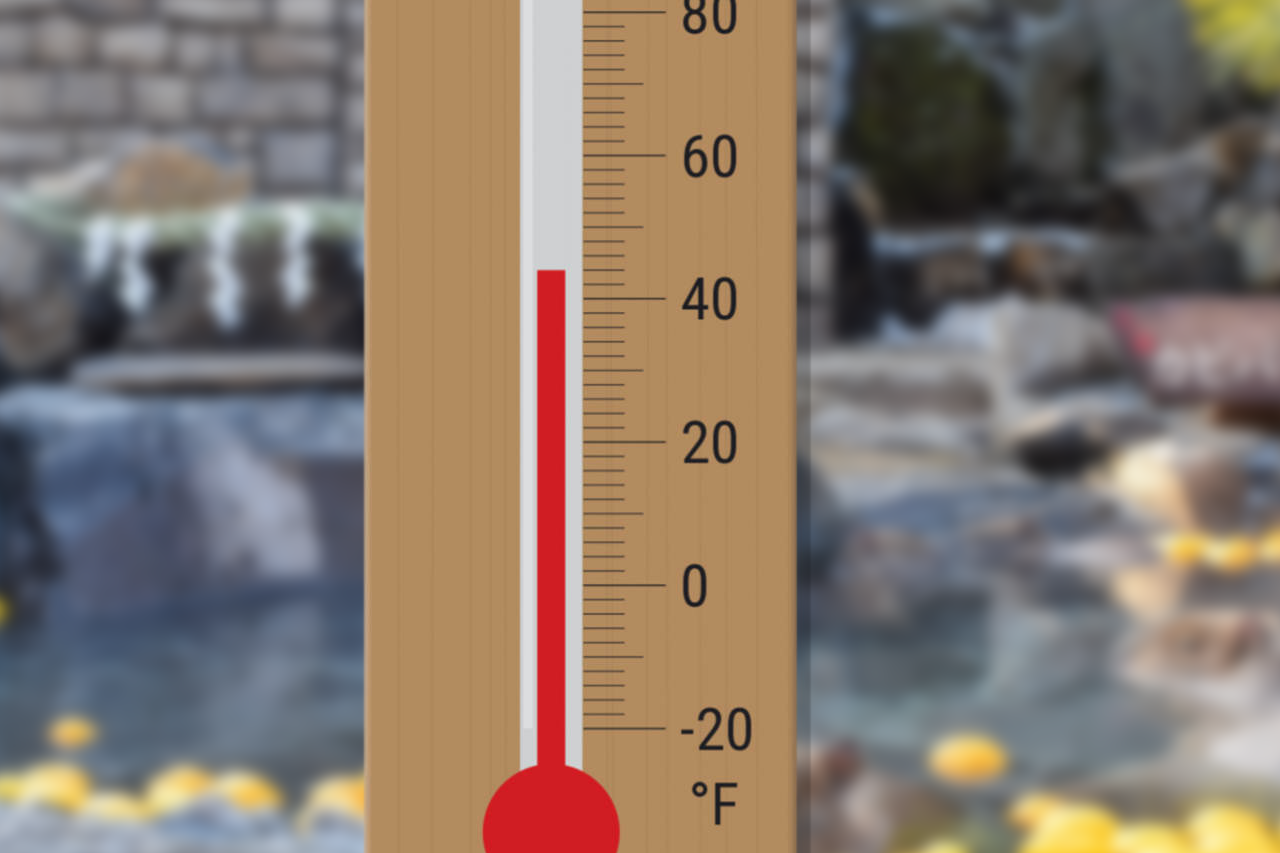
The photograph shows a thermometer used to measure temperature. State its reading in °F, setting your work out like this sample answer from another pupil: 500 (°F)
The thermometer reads 44 (°F)
